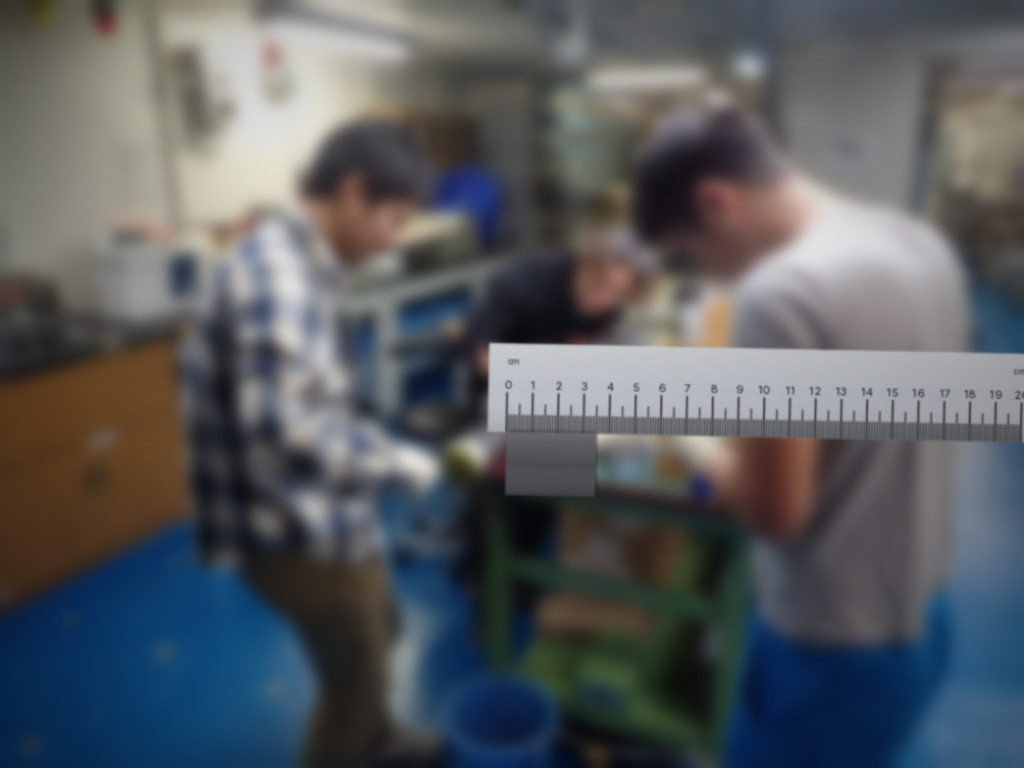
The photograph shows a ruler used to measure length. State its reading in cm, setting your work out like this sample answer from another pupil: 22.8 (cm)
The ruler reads 3.5 (cm)
